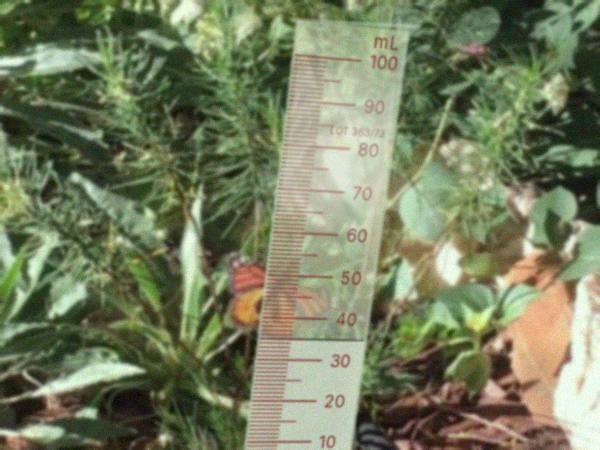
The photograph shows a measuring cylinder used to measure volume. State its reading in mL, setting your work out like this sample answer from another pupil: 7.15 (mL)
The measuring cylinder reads 35 (mL)
